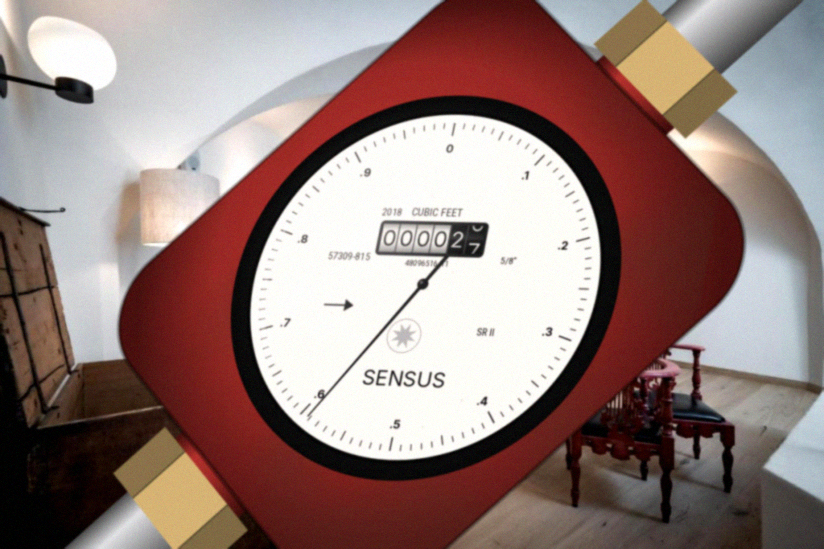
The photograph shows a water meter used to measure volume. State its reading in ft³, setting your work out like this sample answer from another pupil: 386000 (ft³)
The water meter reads 26.59 (ft³)
